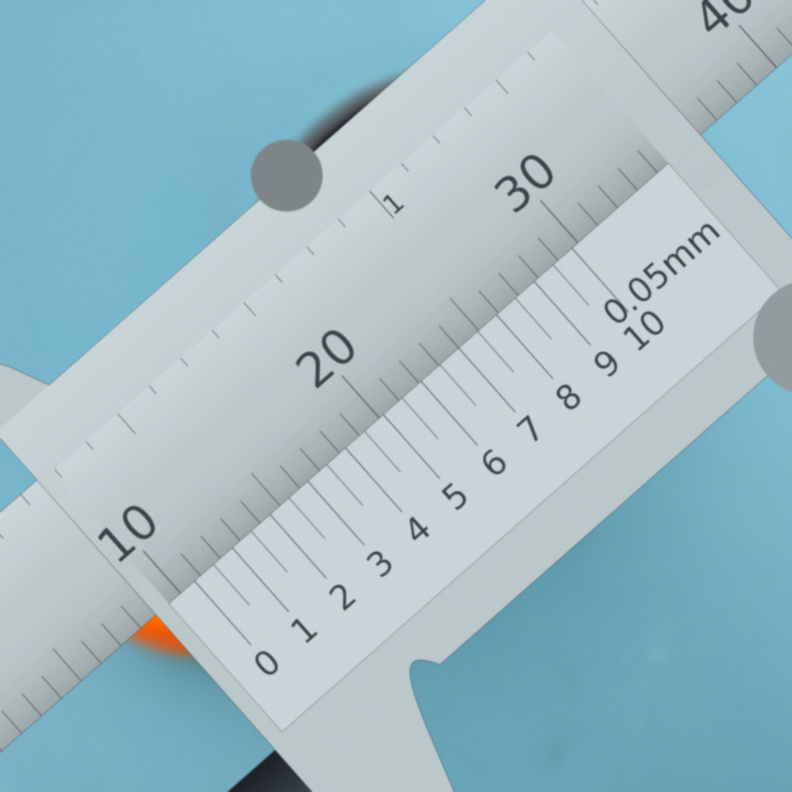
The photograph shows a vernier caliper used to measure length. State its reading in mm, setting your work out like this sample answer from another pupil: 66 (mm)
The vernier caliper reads 10.70 (mm)
